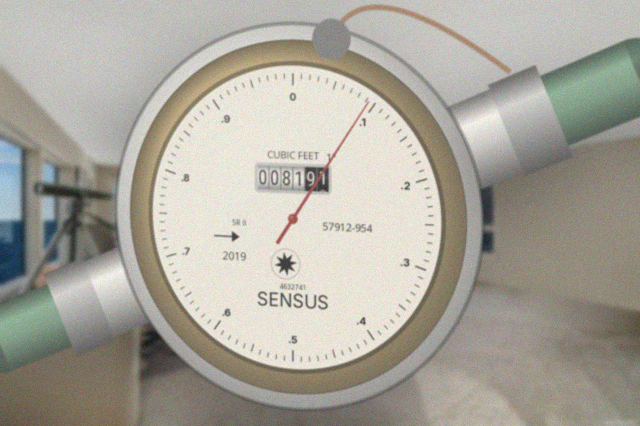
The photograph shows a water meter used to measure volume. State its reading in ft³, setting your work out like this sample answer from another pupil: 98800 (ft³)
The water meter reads 8191.09 (ft³)
